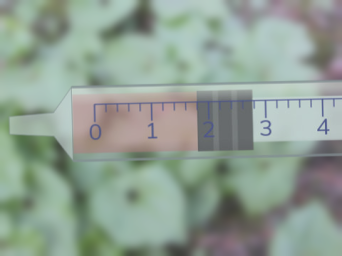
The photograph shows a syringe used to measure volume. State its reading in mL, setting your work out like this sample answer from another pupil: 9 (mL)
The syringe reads 1.8 (mL)
